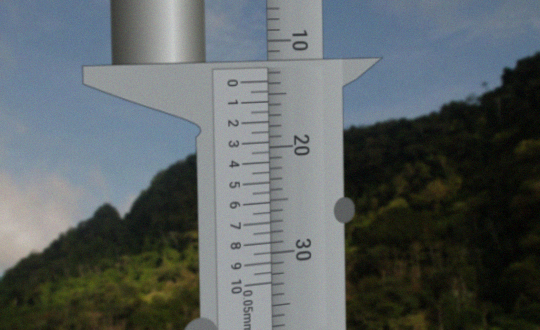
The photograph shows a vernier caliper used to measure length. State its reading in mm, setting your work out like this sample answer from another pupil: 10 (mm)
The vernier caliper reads 13.8 (mm)
